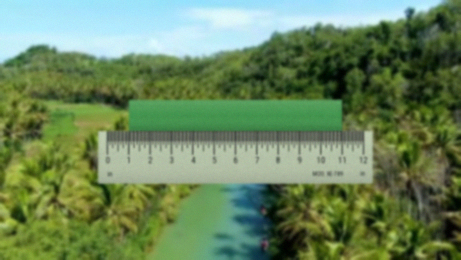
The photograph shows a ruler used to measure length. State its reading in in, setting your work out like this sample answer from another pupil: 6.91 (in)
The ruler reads 10 (in)
